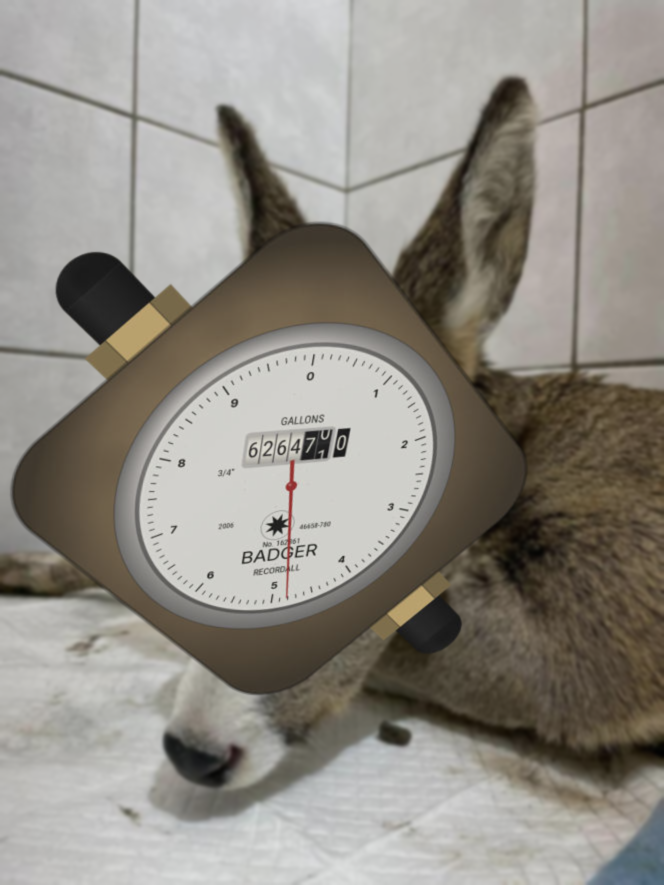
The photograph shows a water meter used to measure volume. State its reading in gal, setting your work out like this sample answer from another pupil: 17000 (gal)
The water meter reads 6264704.8 (gal)
